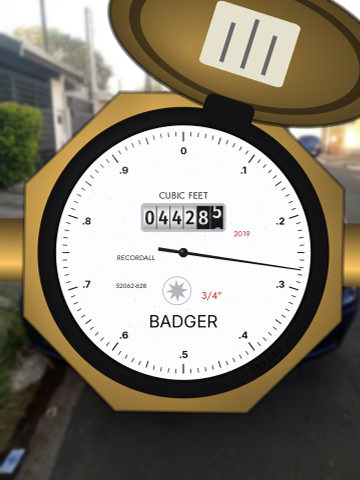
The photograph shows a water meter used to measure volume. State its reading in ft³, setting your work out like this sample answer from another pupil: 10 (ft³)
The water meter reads 44285.27 (ft³)
